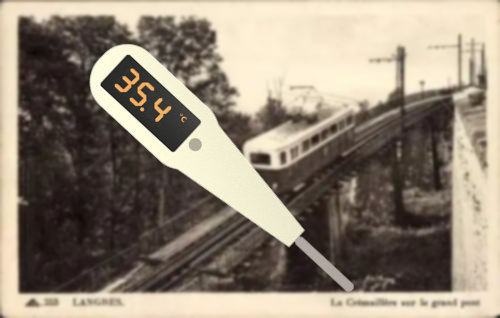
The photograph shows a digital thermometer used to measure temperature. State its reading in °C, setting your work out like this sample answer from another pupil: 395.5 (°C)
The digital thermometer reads 35.4 (°C)
